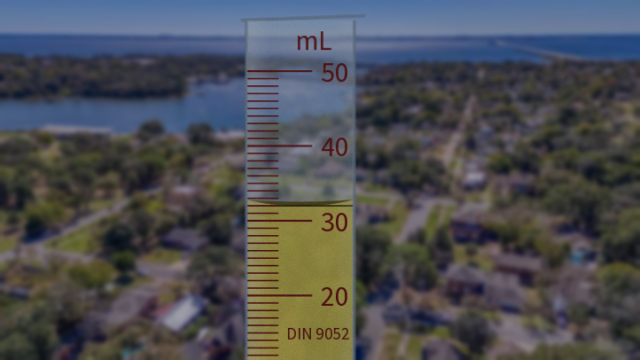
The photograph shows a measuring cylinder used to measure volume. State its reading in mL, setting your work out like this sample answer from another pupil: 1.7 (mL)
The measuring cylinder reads 32 (mL)
